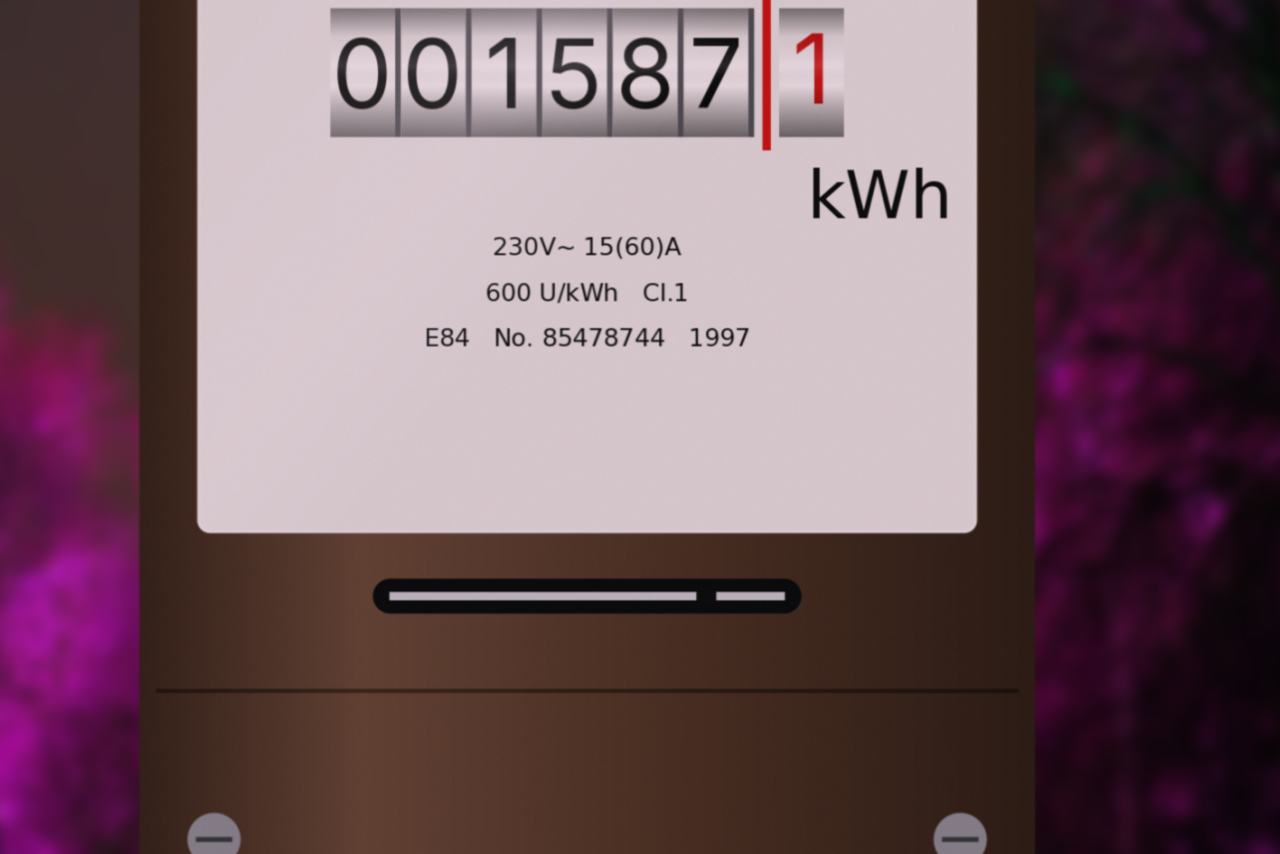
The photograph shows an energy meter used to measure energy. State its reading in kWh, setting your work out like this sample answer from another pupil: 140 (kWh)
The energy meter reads 1587.1 (kWh)
